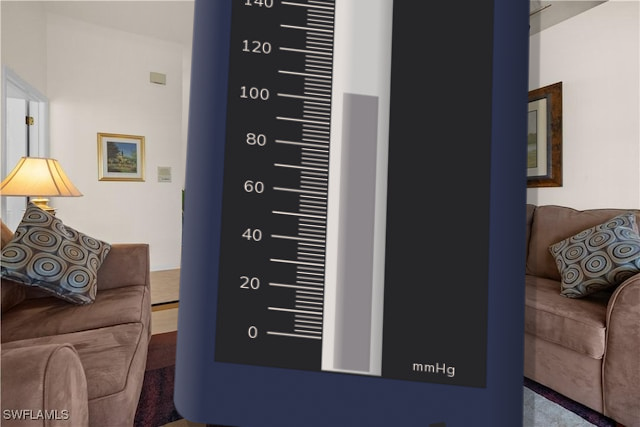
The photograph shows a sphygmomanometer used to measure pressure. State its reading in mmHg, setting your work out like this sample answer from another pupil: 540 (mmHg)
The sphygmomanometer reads 104 (mmHg)
